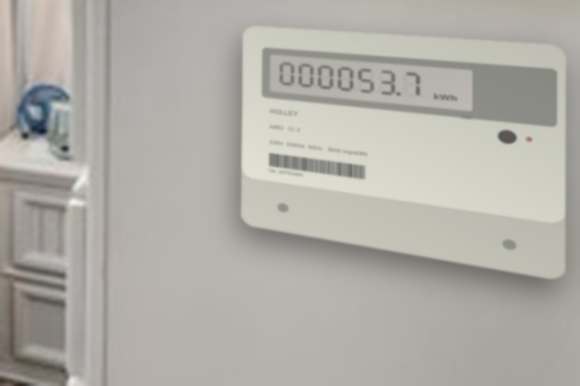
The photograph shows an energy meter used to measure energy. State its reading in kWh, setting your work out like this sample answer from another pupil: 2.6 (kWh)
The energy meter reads 53.7 (kWh)
